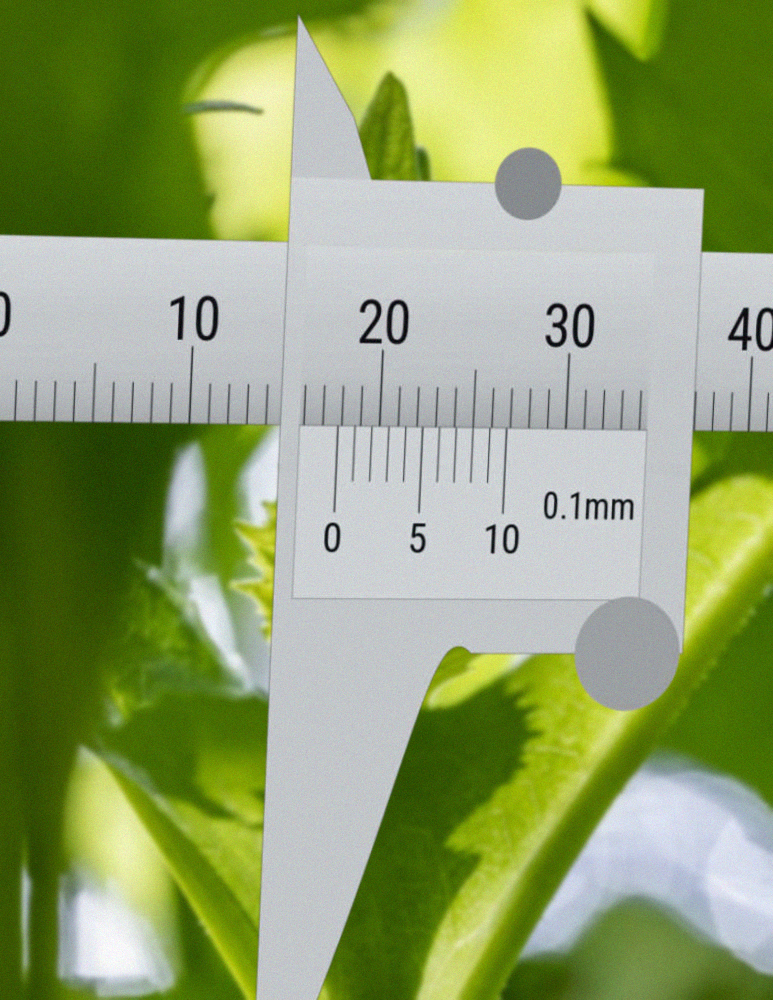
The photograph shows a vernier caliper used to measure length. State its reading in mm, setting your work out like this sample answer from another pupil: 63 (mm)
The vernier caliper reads 17.8 (mm)
